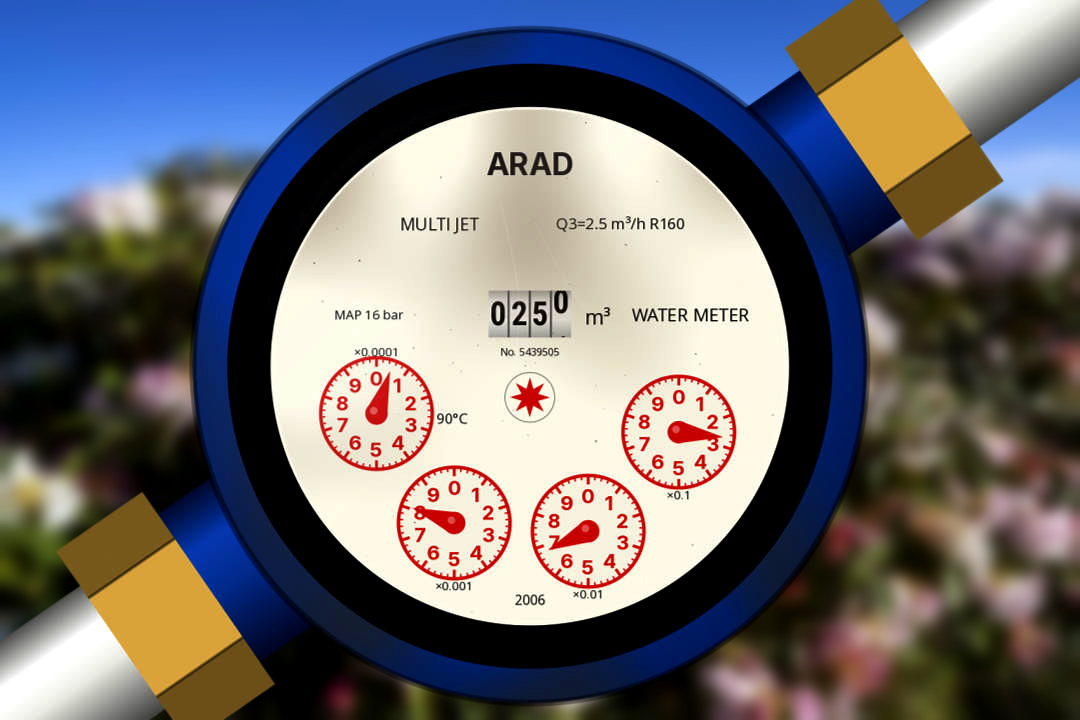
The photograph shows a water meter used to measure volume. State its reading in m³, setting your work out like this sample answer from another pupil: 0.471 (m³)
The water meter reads 250.2680 (m³)
